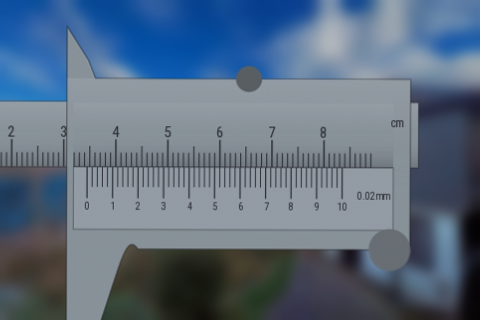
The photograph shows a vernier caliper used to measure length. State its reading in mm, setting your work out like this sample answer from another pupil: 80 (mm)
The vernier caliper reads 34.5 (mm)
